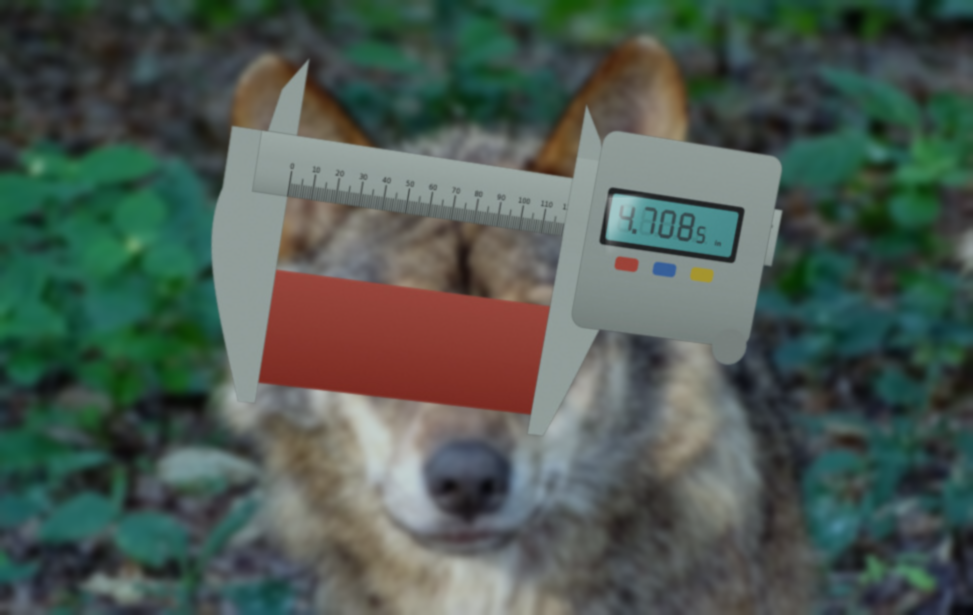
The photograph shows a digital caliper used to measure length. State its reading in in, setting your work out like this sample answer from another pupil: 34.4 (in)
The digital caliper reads 4.7085 (in)
